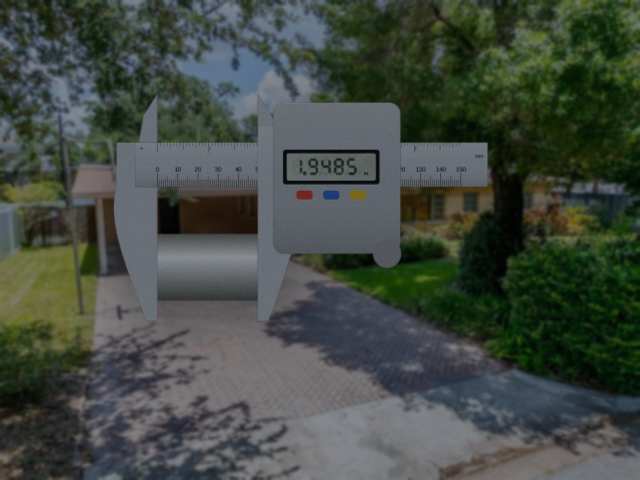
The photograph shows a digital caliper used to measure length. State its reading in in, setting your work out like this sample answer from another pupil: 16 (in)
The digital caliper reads 1.9485 (in)
